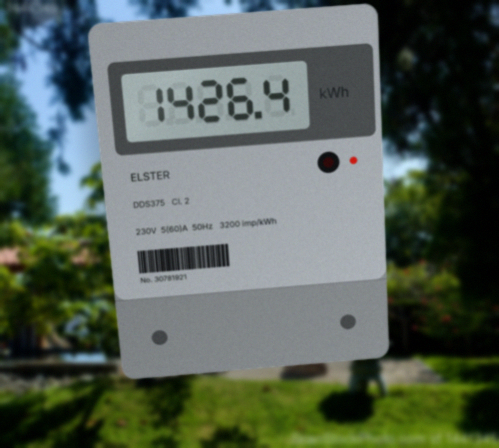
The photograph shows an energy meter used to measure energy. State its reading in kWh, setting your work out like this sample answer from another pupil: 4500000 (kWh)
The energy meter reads 1426.4 (kWh)
